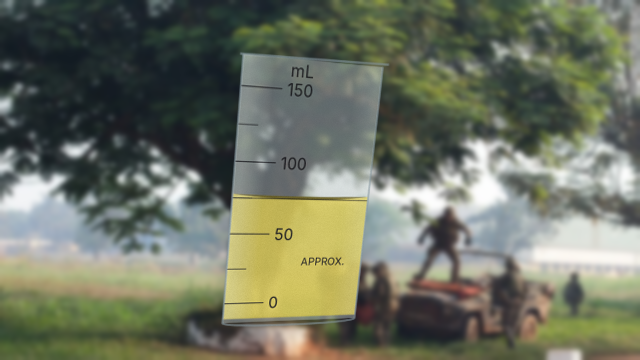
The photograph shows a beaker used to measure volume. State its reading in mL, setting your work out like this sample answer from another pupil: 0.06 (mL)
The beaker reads 75 (mL)
